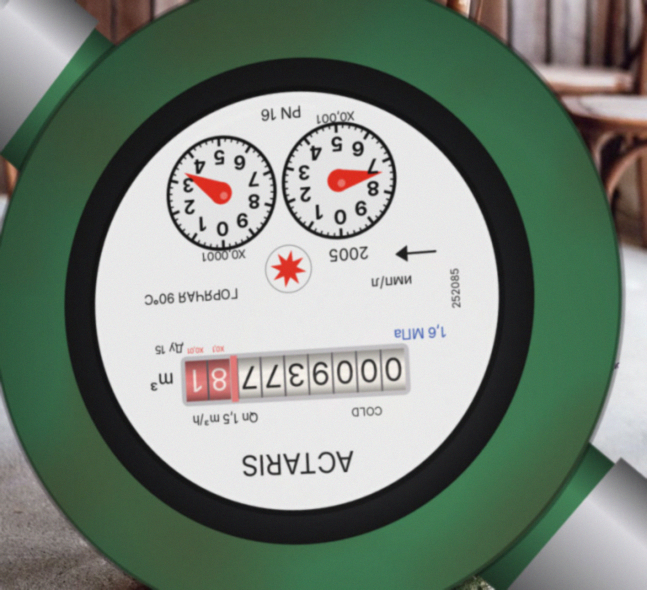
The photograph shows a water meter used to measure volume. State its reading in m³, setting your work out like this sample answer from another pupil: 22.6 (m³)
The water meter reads 9377.8173 (m³)
